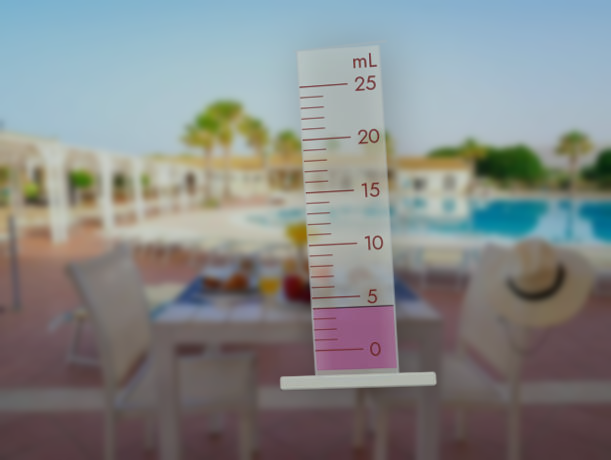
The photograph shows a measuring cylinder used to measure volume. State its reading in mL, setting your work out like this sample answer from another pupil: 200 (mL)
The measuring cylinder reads 4 (mL)
